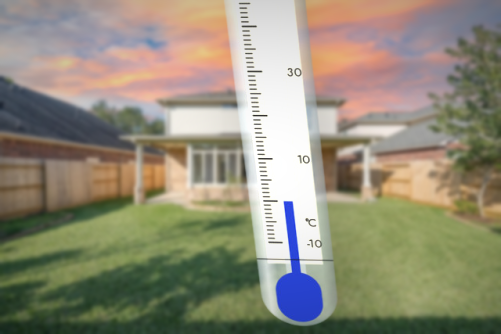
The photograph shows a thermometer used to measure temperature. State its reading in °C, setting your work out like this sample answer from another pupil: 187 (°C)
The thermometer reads 0 (°C)
